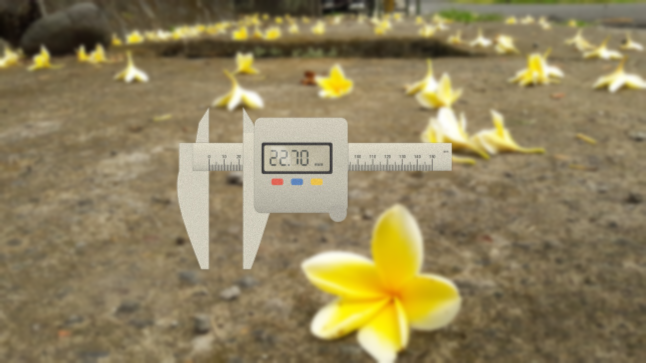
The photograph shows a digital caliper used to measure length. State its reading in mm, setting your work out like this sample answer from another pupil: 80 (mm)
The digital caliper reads 22.70 (mm)
